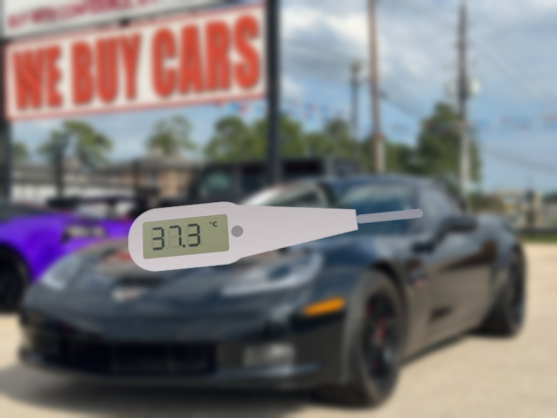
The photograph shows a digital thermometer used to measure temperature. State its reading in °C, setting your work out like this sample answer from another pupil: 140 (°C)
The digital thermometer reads 37.3 (°C)
